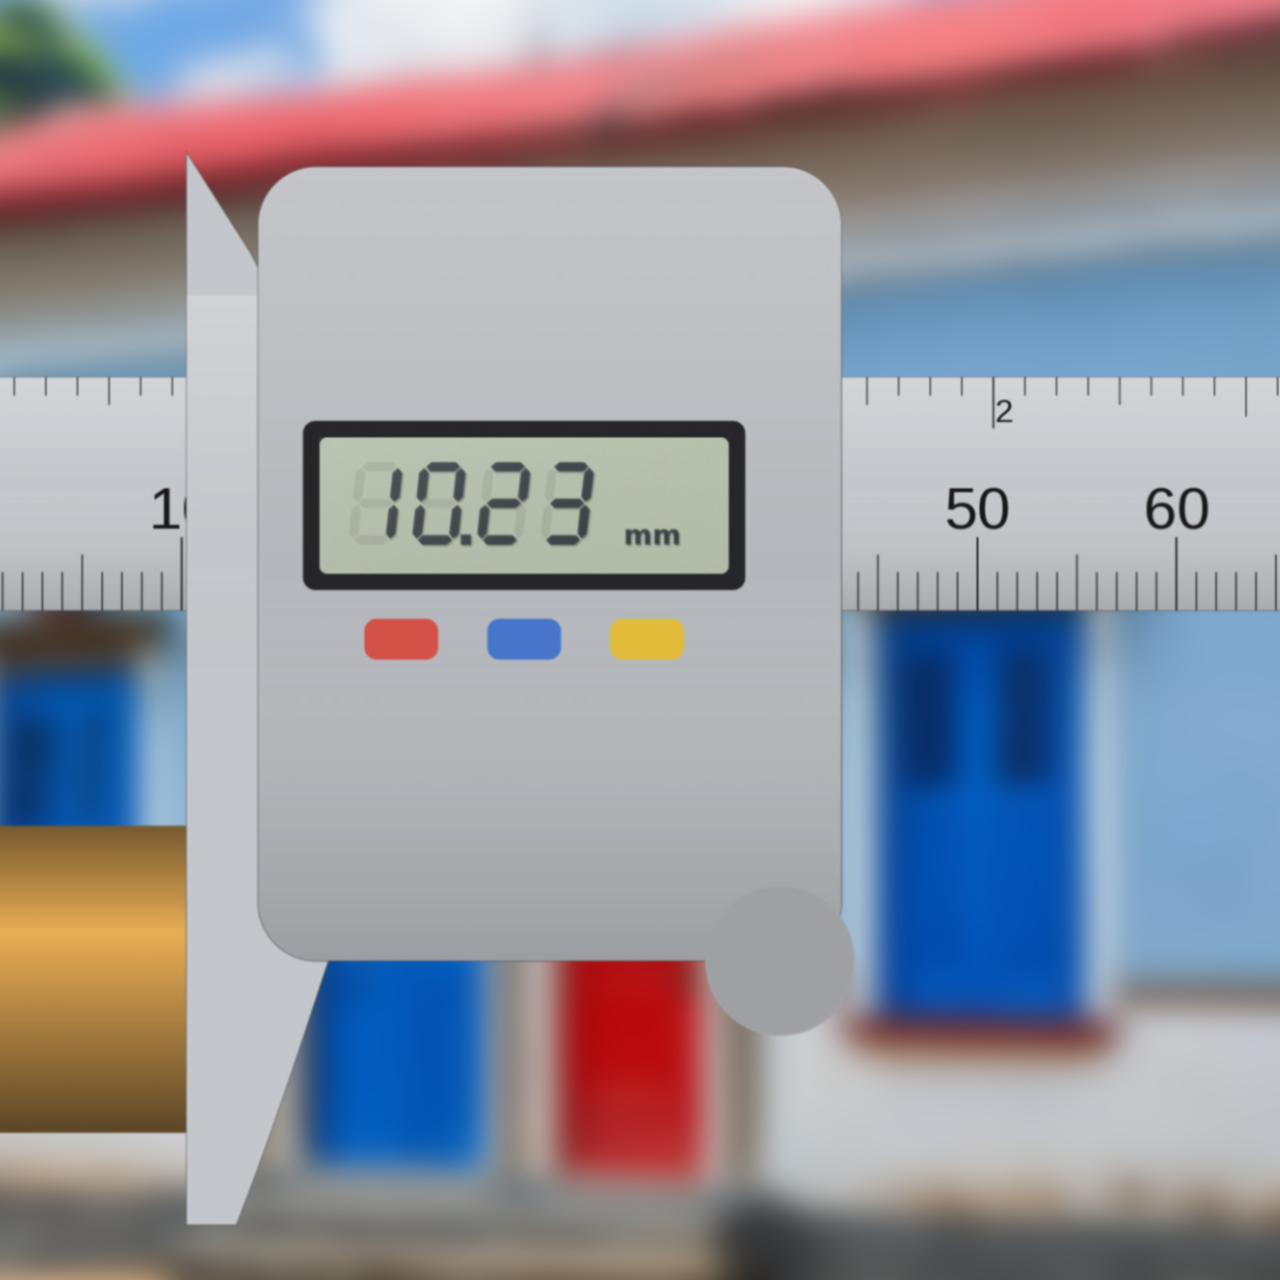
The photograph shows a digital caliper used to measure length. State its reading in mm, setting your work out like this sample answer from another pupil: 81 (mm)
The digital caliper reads 10.23 (mm)
